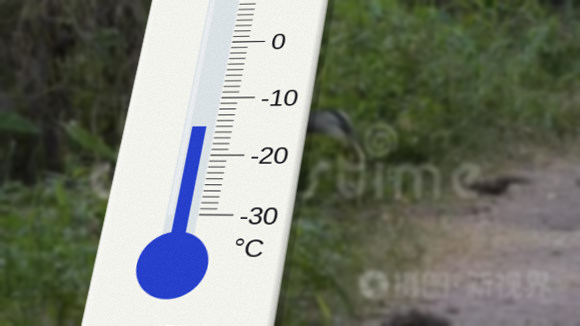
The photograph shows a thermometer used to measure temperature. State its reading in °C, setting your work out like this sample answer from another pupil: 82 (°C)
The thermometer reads -15 (°C)
